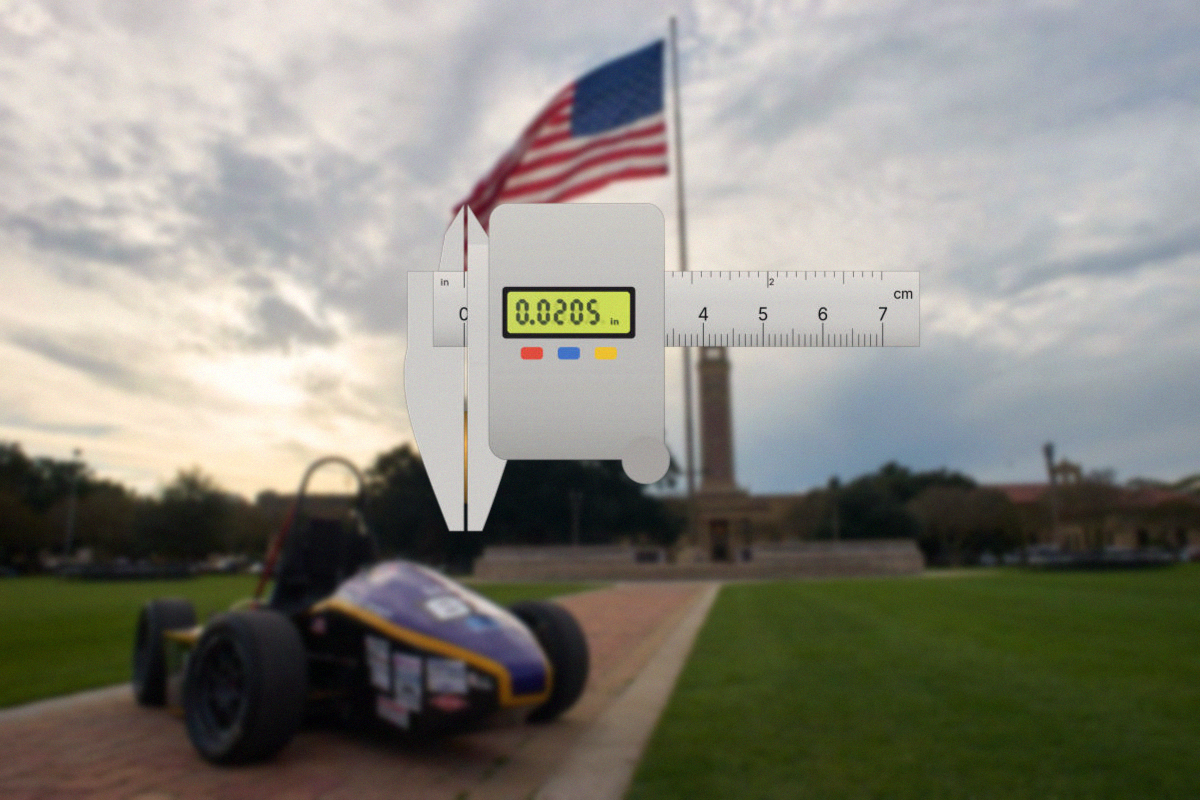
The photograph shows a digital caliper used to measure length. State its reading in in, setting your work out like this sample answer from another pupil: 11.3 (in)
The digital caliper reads 0.0205 (in)
